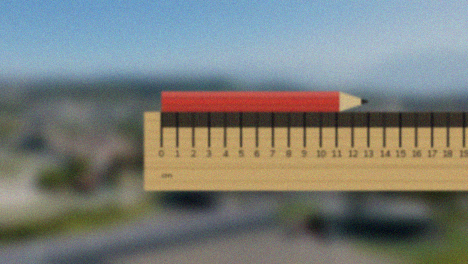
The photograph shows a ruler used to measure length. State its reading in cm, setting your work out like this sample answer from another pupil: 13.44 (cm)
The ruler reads 13 (cm)
